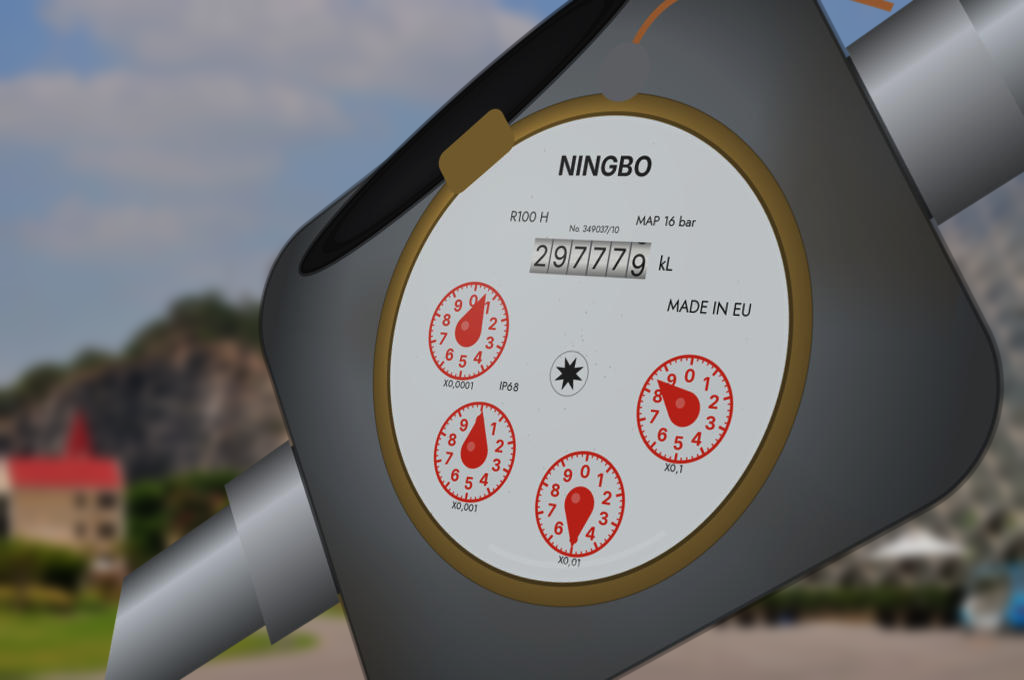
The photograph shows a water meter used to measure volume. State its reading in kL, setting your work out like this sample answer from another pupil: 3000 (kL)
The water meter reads 297778.8500 (kL)
